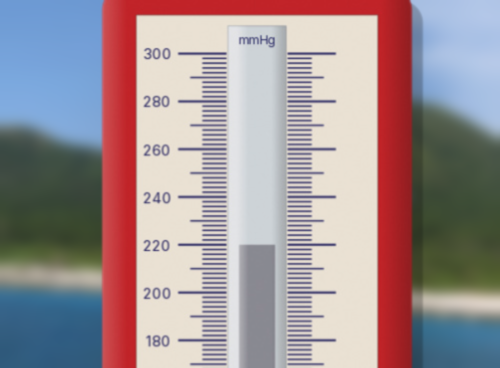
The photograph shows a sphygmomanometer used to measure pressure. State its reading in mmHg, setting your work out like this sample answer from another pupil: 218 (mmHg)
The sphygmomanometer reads 220 (mmHg)
